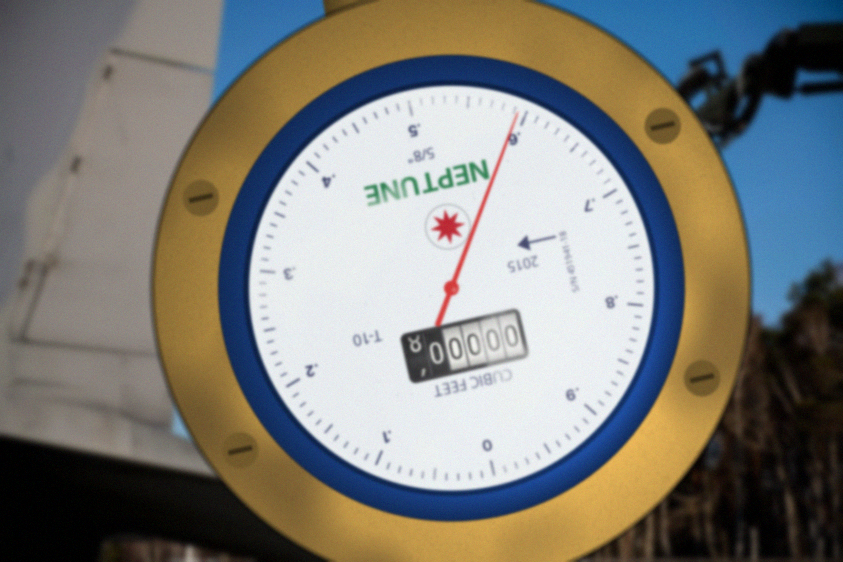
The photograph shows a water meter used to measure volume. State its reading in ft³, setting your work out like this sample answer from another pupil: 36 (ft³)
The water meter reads 7.59 (ft³)
